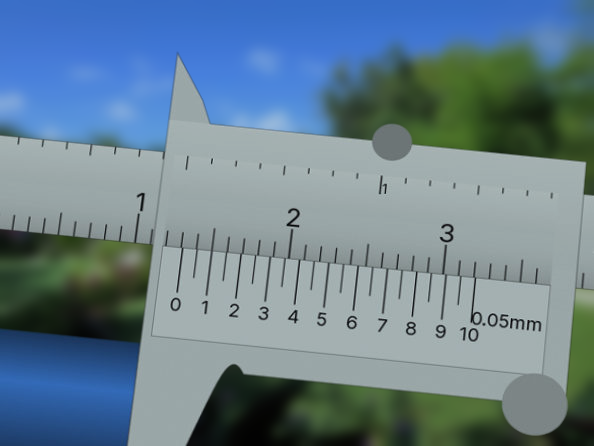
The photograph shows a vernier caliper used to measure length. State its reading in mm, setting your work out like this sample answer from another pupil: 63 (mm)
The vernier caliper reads 13.1 (mm)
